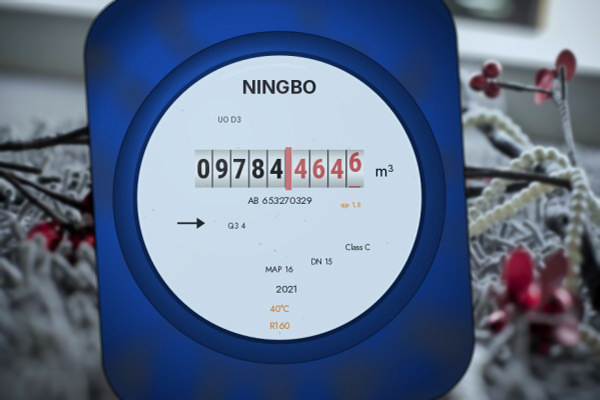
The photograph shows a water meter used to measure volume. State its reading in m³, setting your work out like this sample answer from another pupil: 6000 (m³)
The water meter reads 9784.4646 (m³)
